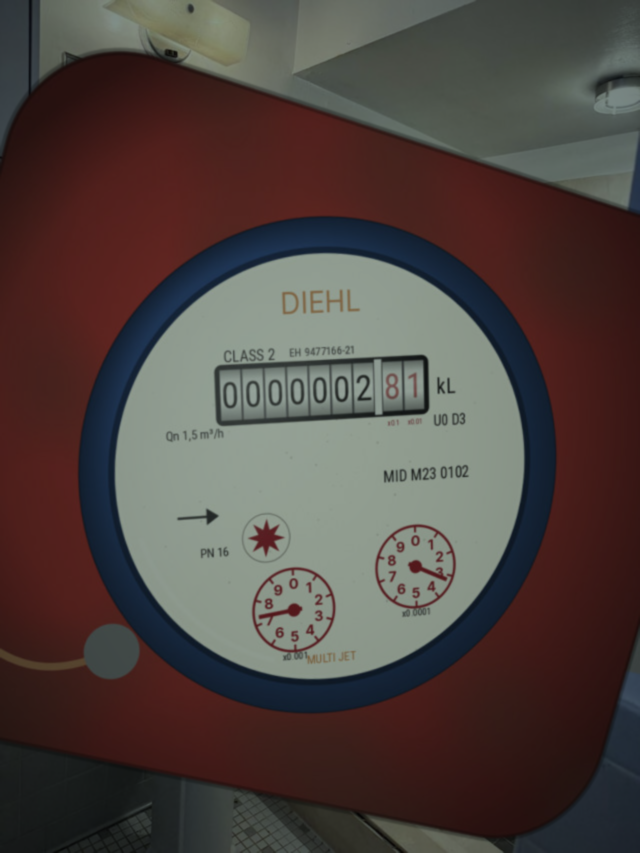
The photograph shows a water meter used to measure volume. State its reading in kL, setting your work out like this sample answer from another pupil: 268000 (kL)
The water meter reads 2.8173 (kL)
